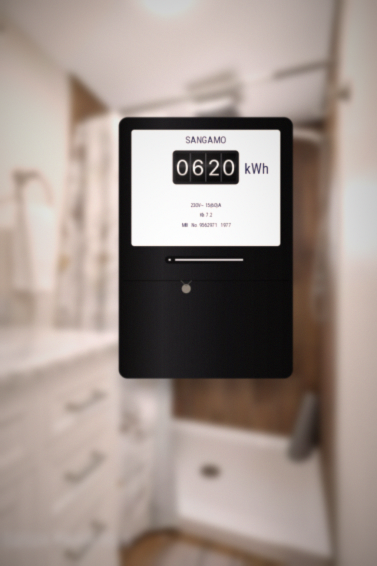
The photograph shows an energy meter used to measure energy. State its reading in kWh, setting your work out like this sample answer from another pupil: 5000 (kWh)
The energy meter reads 620 (kWh)
